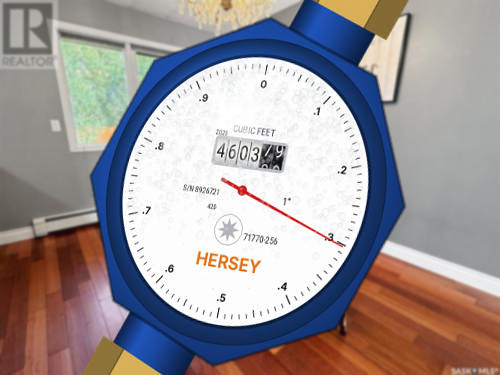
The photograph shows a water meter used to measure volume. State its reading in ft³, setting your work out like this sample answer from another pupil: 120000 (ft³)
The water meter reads 460379.30 (ft³)
